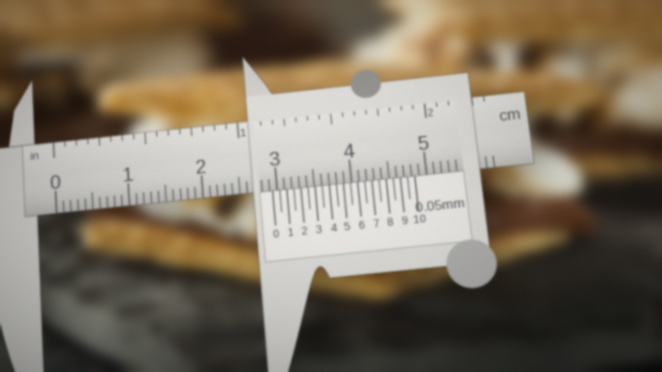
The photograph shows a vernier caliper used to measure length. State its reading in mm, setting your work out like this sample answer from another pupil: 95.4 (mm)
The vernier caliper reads 29.4 (mm)
